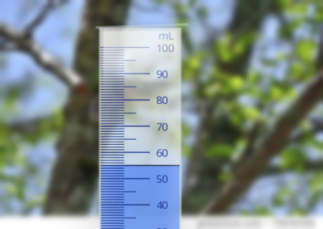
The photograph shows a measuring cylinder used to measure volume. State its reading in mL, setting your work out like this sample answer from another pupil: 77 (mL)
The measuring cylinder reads 55 (mL)
